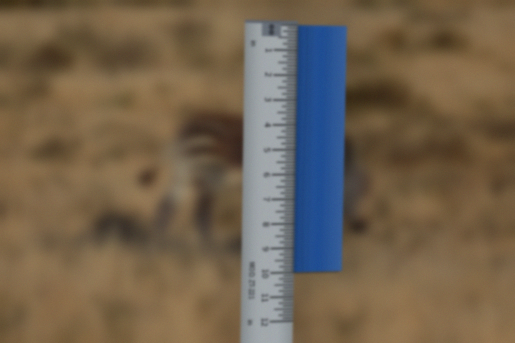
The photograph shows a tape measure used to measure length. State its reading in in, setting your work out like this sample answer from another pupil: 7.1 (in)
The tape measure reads 10 (in)
